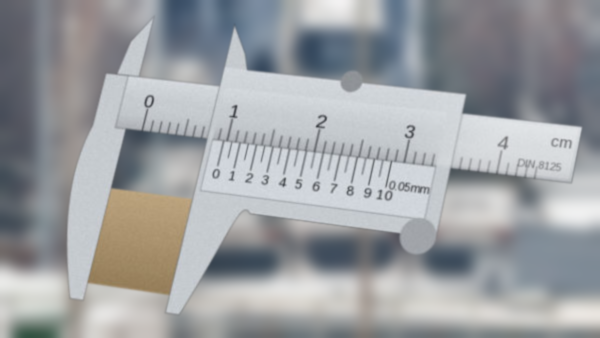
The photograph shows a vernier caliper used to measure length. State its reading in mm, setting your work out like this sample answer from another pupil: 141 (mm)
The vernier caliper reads 9.6 (mm)
